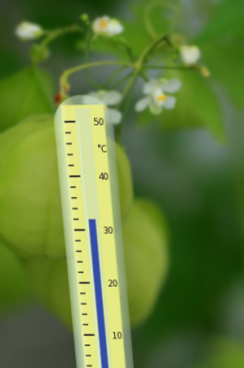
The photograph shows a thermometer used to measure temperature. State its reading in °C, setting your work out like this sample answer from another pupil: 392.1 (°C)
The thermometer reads 32 (°C)
